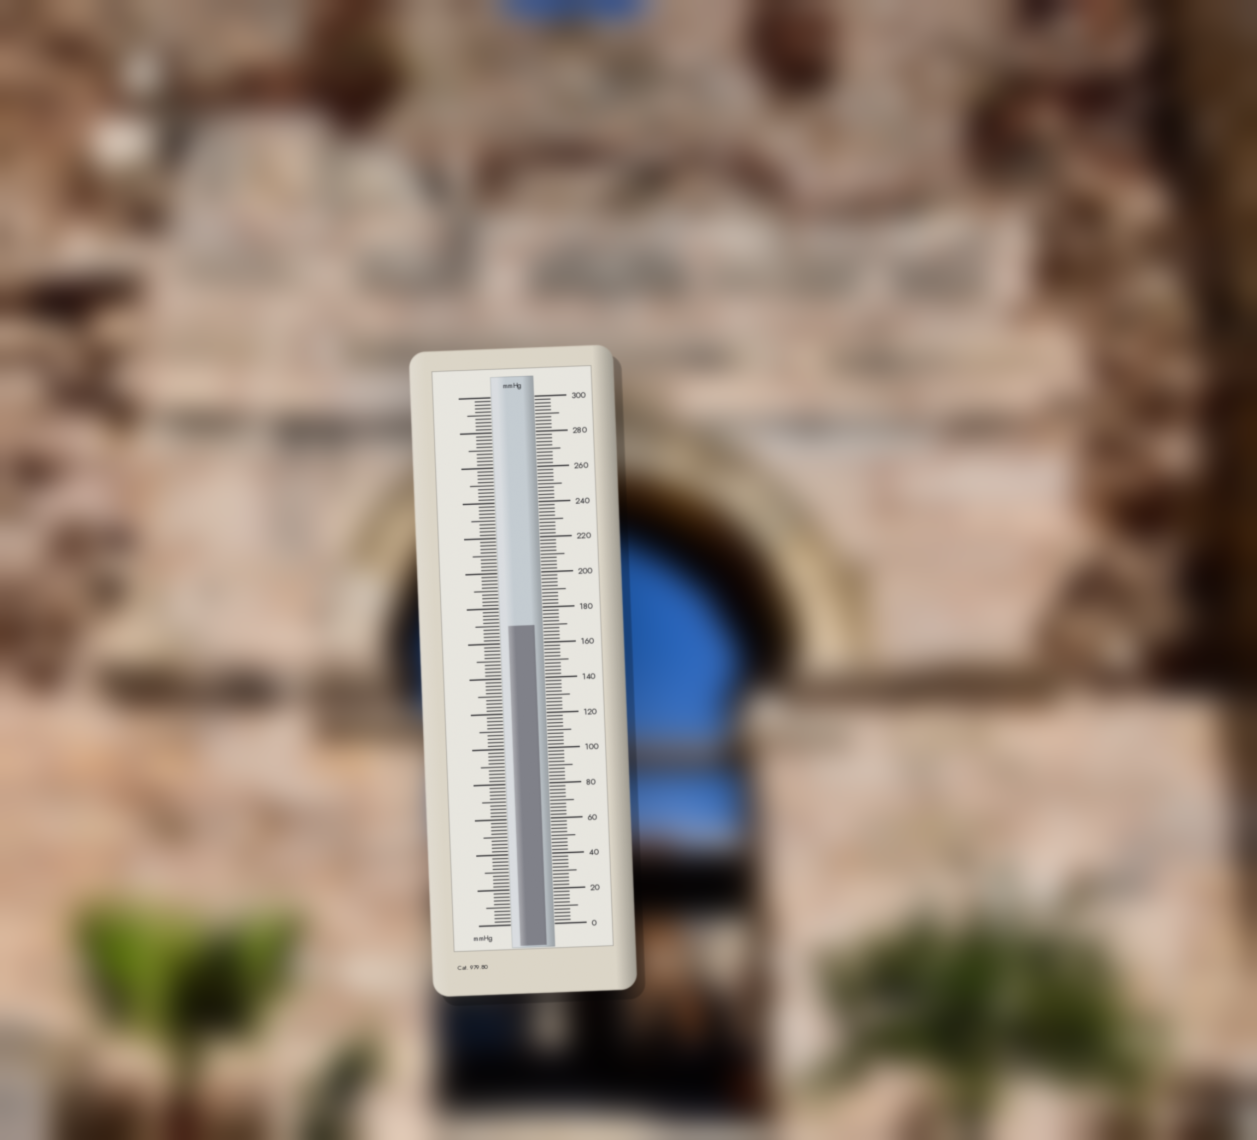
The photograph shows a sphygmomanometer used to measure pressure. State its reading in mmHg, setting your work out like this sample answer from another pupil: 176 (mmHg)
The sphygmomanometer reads 170 (mmHg)
